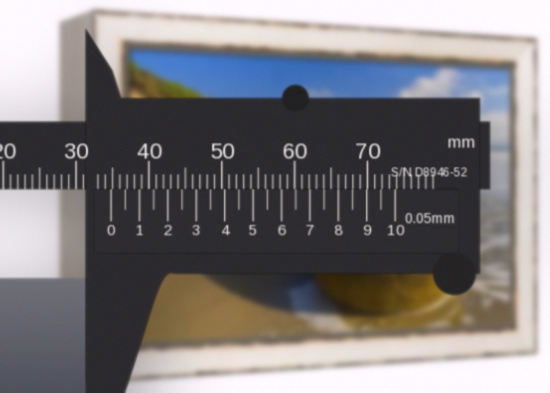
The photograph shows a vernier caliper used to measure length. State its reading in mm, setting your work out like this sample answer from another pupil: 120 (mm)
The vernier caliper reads 34.8 (mm)
